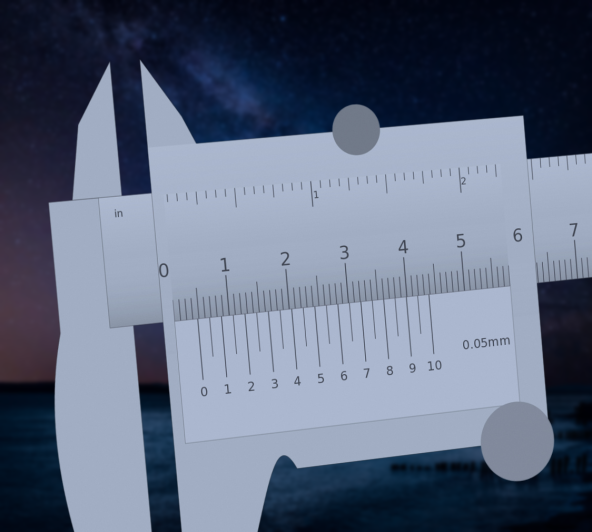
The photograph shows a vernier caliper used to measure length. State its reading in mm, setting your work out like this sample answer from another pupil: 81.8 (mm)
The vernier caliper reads 4.8 (mm)
